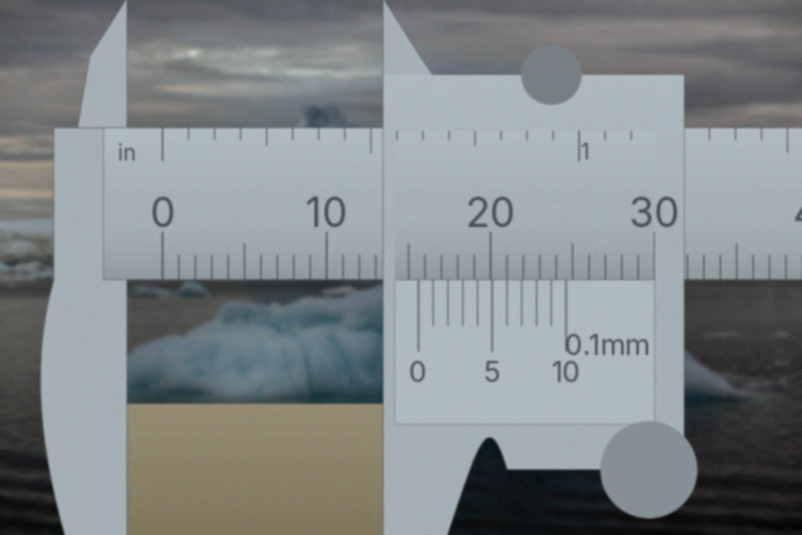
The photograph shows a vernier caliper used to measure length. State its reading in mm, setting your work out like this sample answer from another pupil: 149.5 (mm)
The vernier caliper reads 15.6 (mm)
